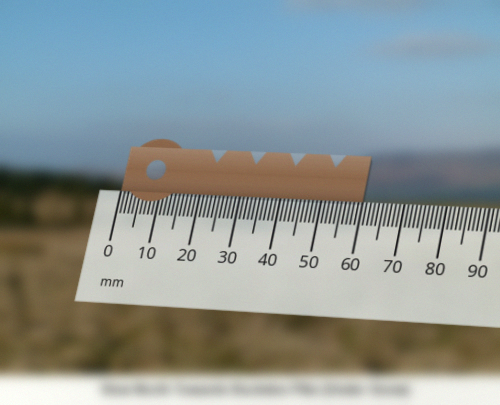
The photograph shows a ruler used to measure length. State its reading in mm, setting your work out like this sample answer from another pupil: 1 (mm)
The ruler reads 60 (mm)
